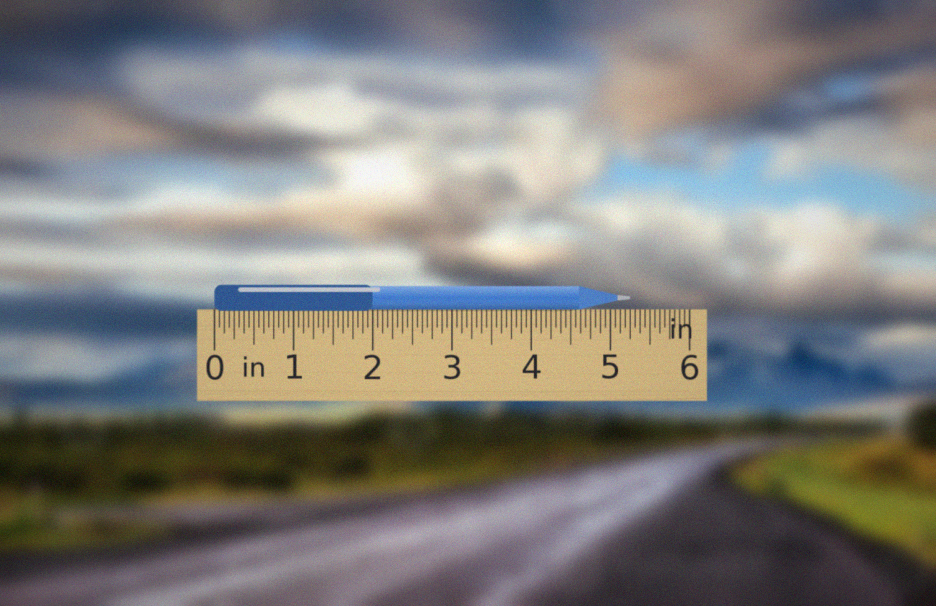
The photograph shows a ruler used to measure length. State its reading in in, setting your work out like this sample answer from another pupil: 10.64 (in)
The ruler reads 5.25 (in)
